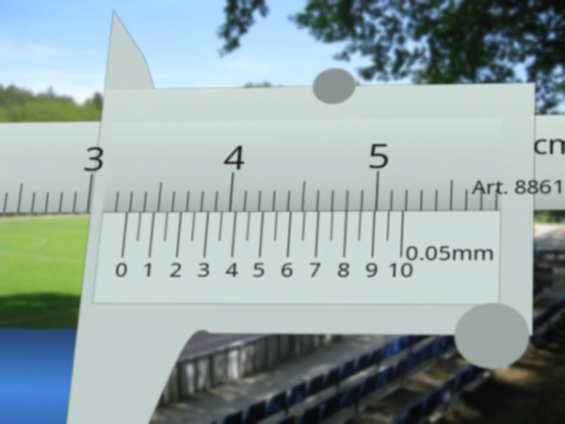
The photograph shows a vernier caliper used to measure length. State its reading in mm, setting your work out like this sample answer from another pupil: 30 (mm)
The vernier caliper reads 32.8 (mm)
